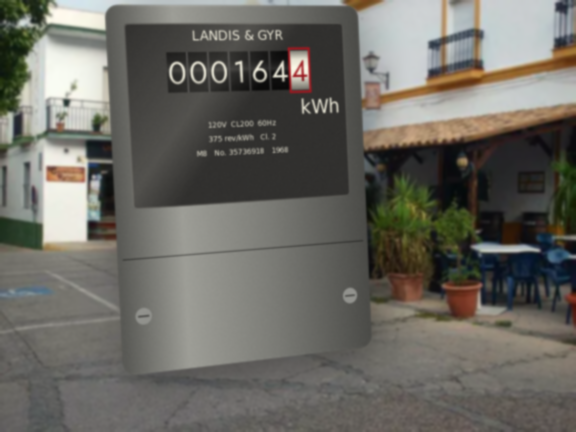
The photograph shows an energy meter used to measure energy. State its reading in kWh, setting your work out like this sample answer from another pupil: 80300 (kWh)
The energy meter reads 164.4 (kWh)
